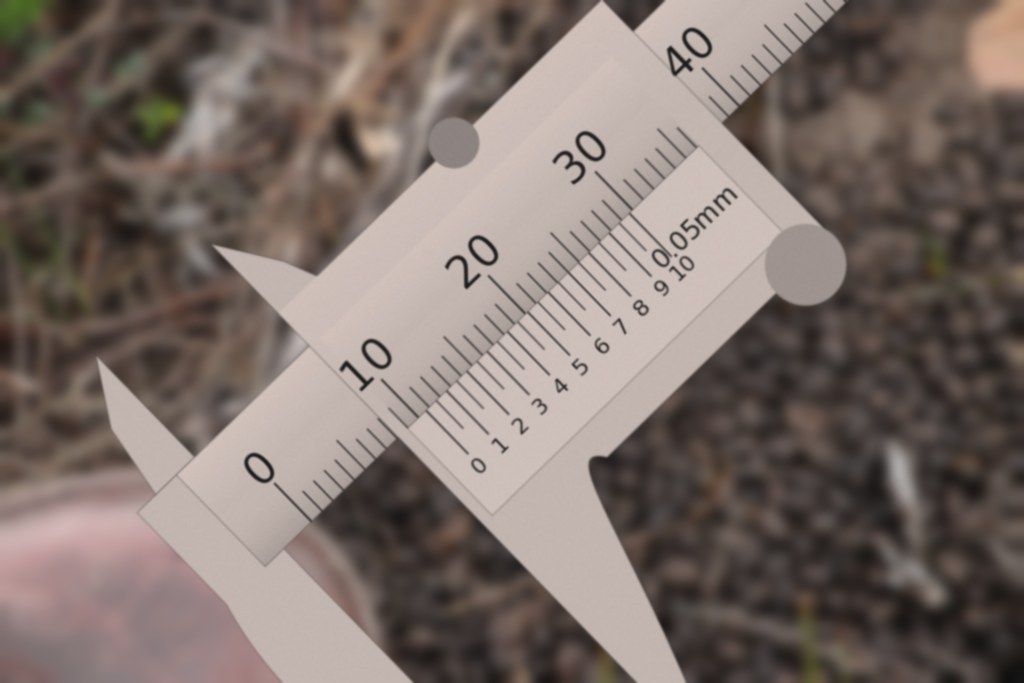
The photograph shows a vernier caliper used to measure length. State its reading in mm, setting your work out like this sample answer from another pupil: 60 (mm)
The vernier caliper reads 10.7 (mm)
